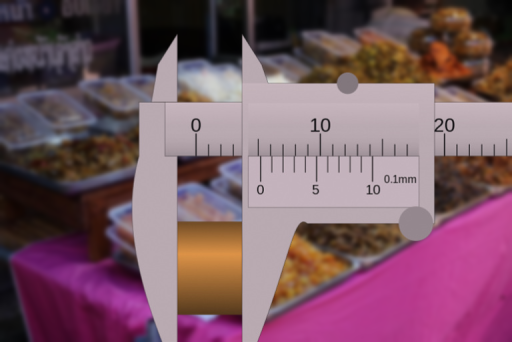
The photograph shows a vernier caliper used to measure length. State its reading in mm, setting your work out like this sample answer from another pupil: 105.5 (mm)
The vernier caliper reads 5.2 (mm)
